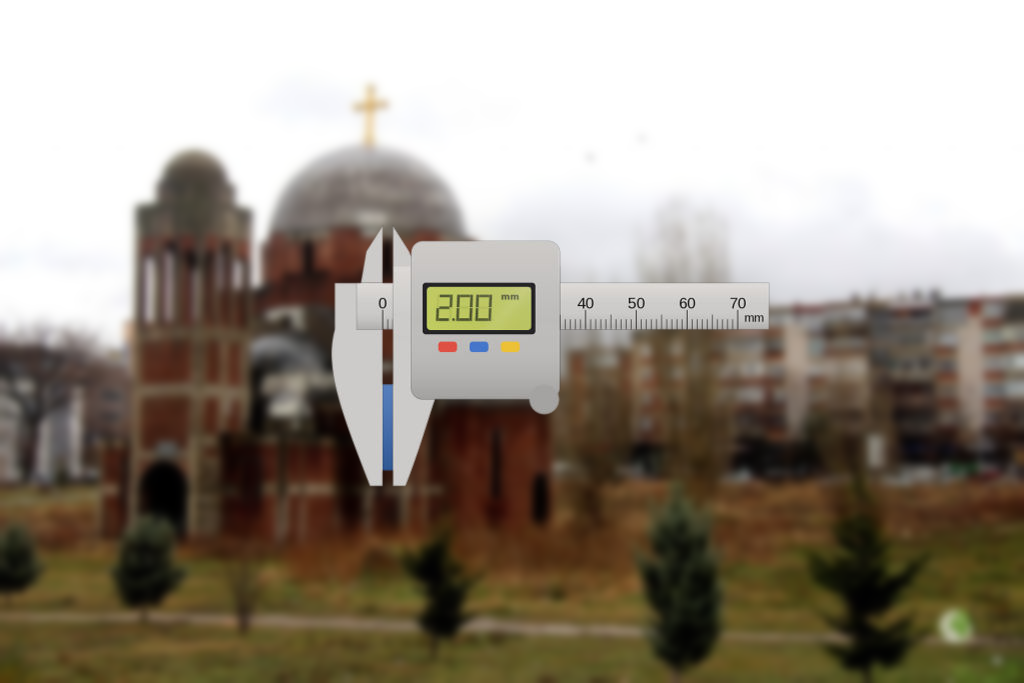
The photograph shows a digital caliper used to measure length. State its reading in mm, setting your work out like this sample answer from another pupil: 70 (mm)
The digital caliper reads 2.00 (mm)
